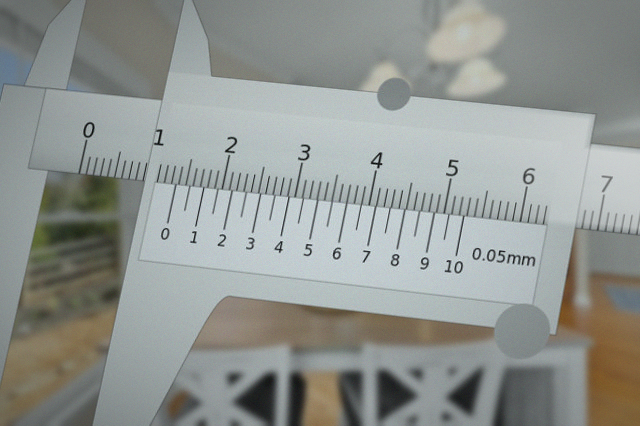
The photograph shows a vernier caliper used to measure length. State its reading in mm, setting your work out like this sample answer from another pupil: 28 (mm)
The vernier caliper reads 13.6 (mm)
